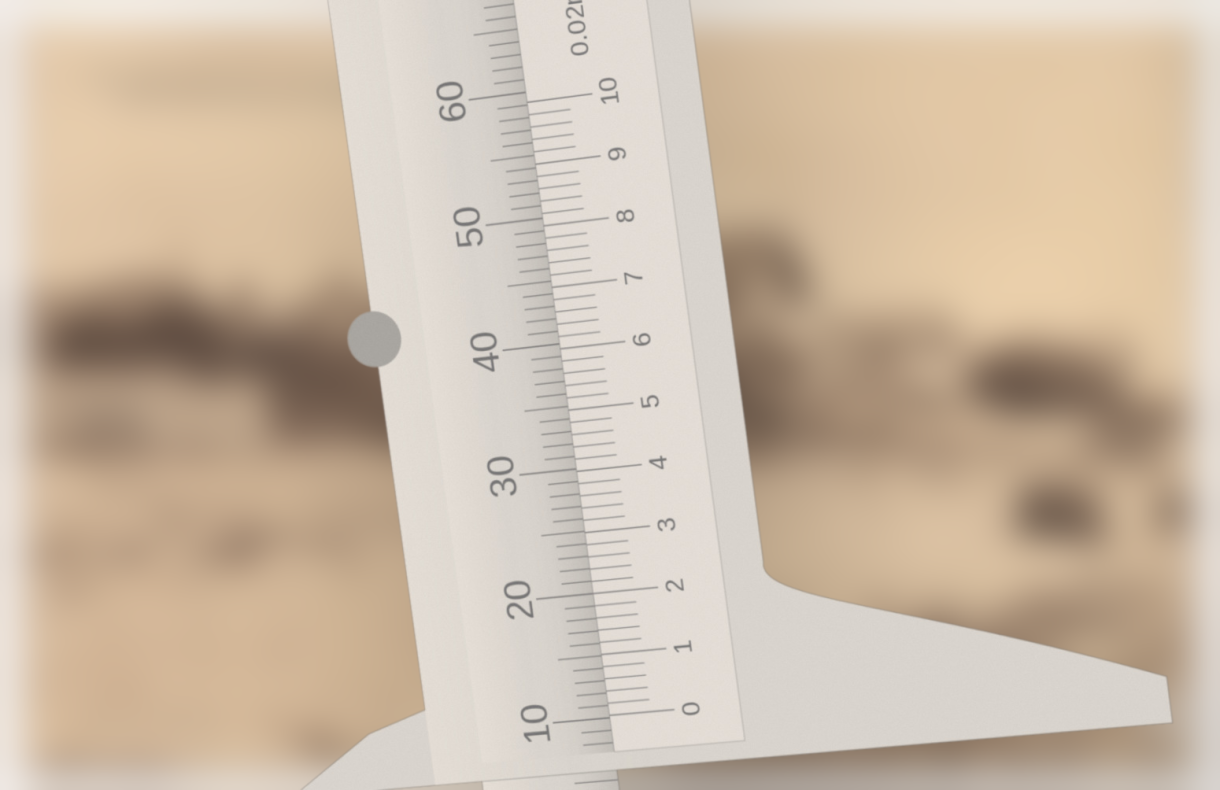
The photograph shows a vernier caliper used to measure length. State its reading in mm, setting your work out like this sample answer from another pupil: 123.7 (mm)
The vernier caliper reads 10.2 (mm)
